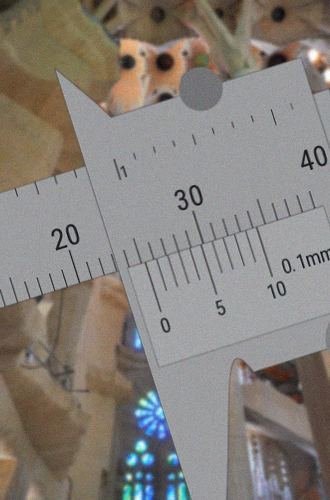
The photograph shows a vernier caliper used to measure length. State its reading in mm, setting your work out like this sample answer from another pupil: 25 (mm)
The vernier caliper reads 25.3 (mm)
